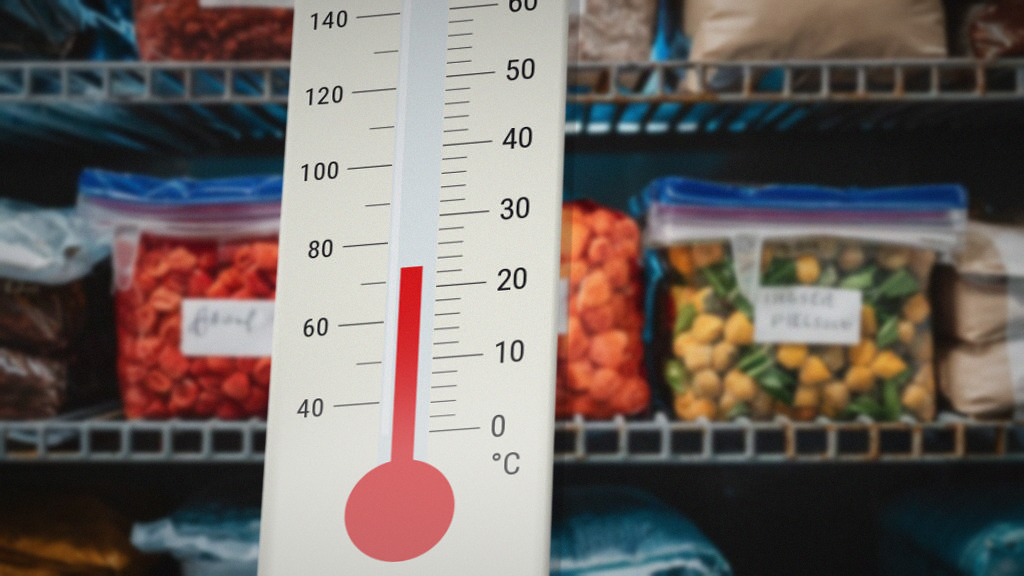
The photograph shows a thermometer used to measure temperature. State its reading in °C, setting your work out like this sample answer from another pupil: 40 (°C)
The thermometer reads 23 (°C)
